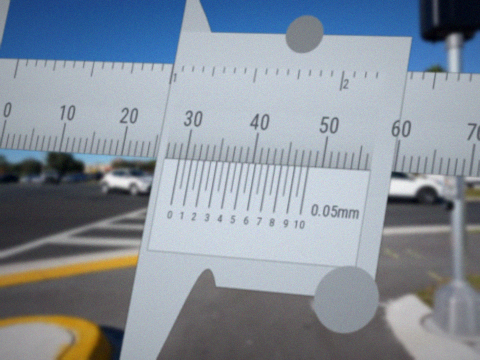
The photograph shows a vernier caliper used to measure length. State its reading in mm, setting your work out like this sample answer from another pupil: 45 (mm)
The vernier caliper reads 29.0 (mm)
